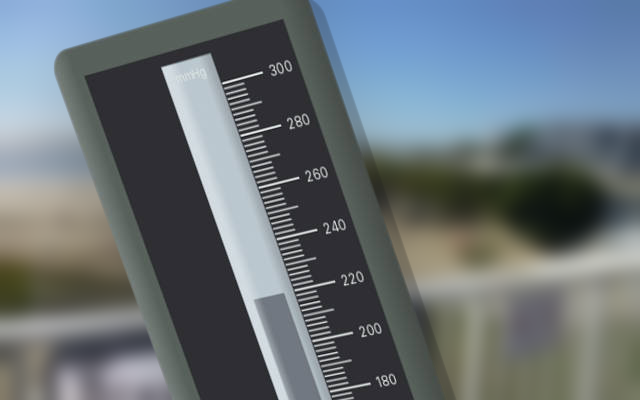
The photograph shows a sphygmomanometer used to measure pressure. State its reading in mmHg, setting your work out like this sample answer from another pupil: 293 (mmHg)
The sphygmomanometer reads 220 (mmHg)
